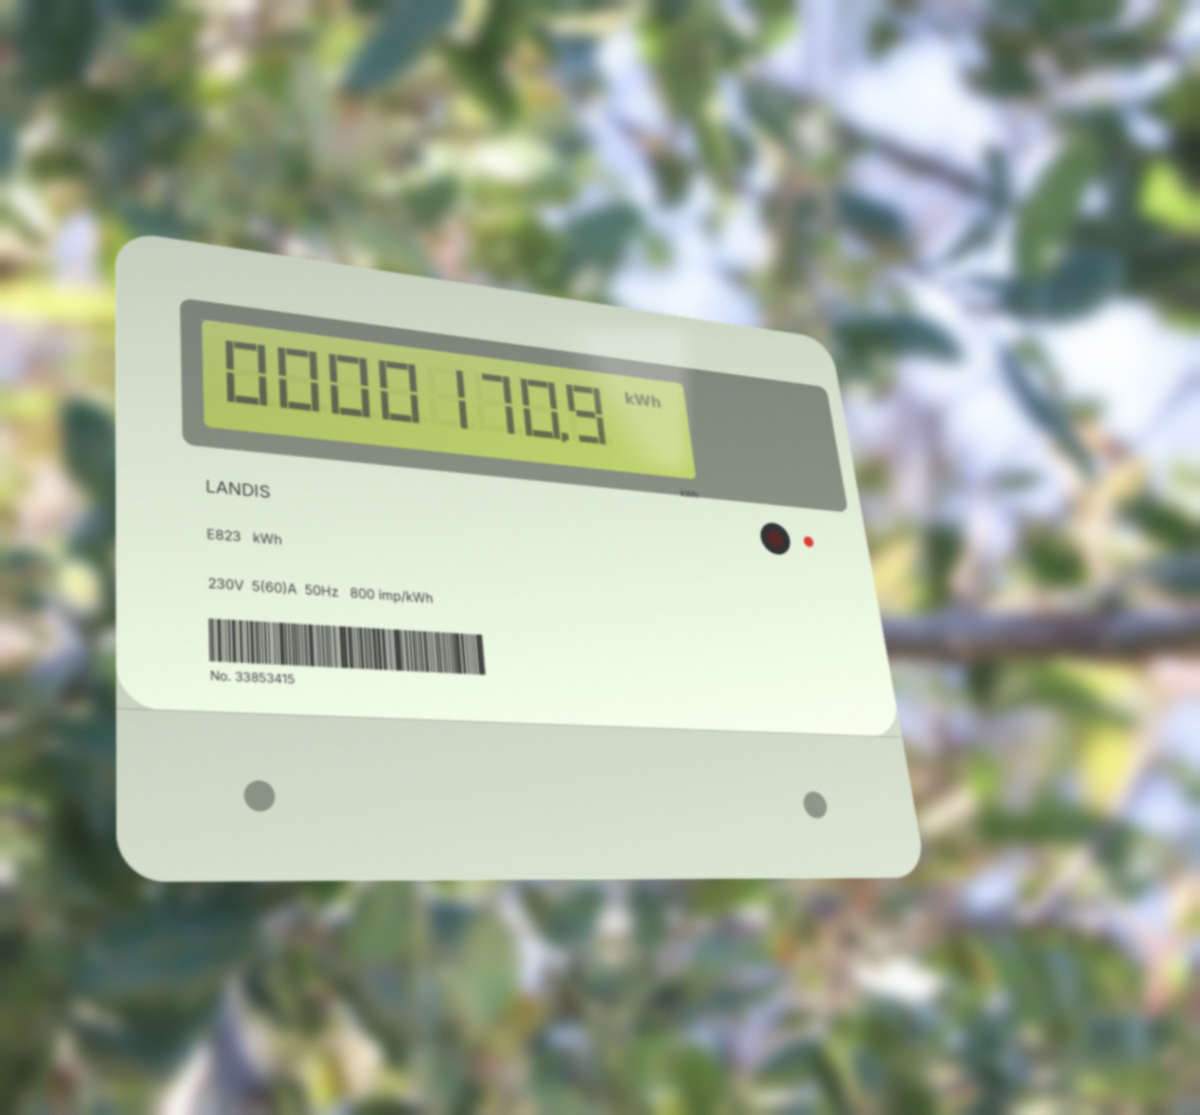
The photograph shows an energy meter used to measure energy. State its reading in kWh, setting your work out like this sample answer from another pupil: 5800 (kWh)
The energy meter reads 170.9 (kWh)
